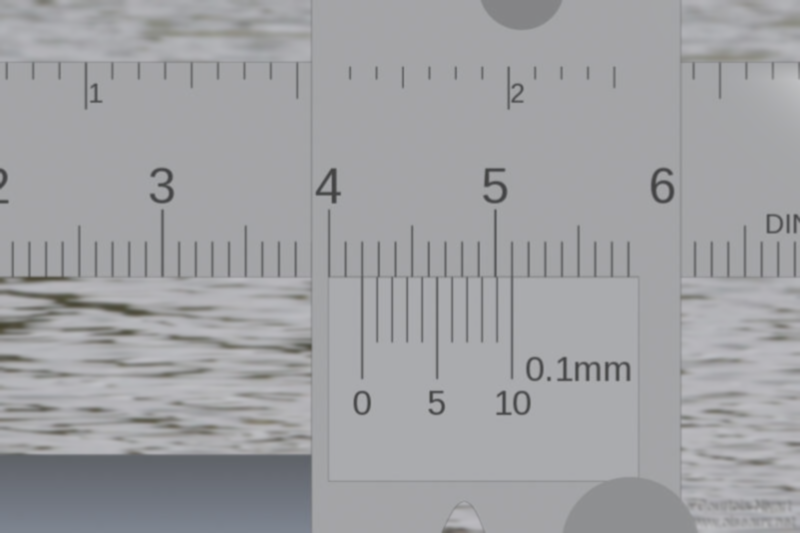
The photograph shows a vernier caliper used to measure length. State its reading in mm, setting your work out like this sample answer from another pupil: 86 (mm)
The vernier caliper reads 42.0 (mm)
